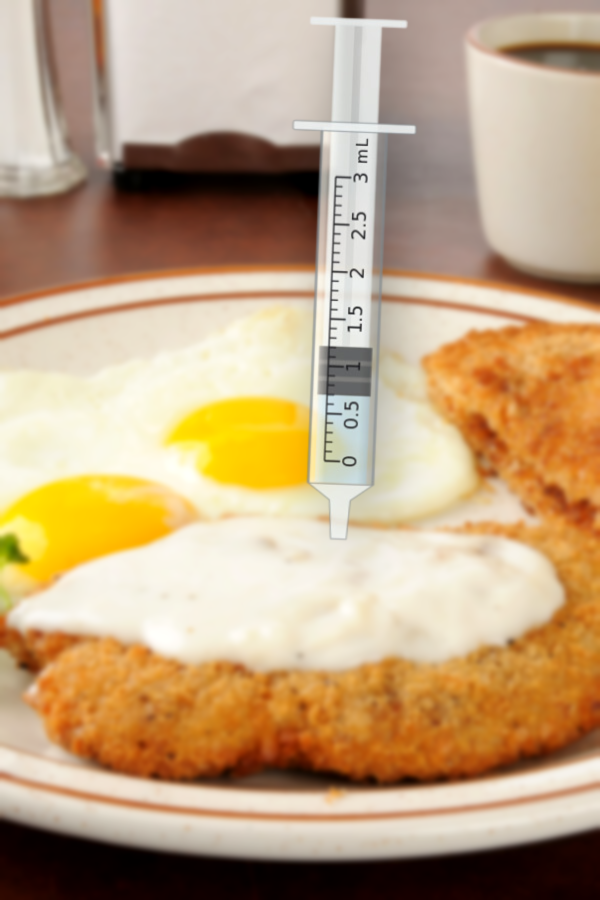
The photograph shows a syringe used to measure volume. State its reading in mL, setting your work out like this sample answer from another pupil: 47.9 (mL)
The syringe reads 0.7 (mL)
